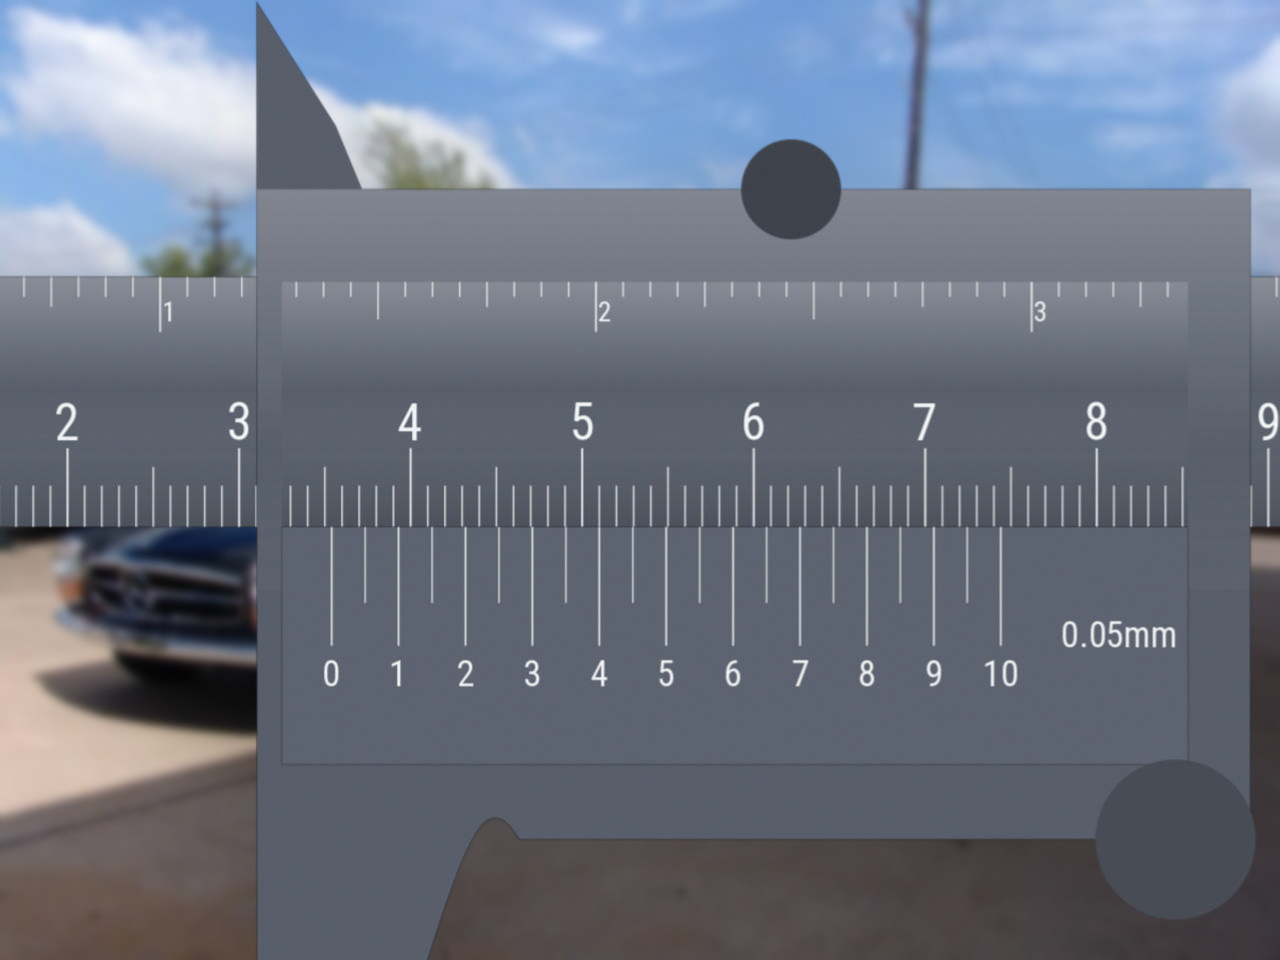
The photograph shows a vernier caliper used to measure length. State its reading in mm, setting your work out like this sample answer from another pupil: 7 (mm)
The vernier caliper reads 35.4 (mm)
